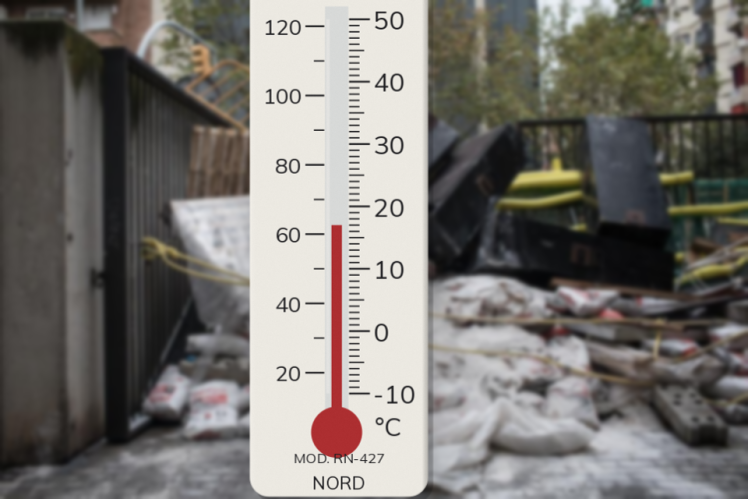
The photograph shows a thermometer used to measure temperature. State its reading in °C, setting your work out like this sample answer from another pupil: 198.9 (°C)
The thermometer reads 17 (°C)
